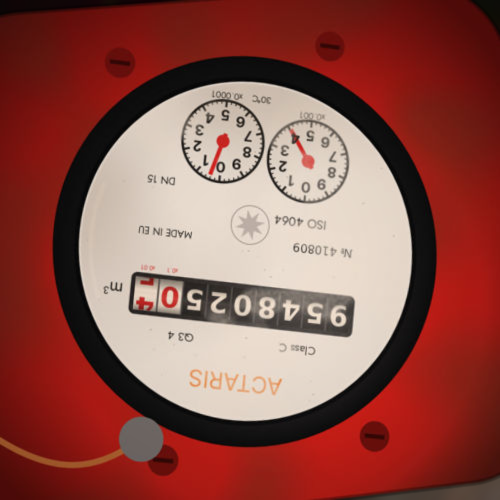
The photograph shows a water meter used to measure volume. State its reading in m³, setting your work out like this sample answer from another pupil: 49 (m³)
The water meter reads 9548025.0440 (m³)
